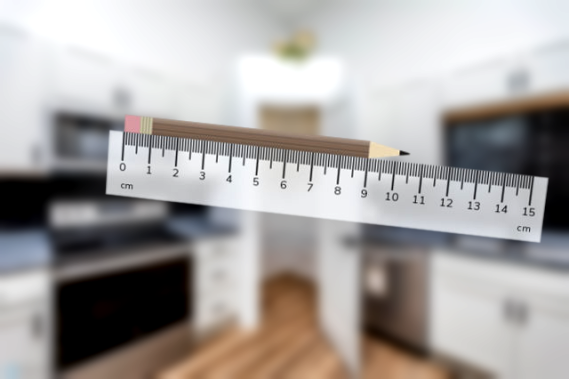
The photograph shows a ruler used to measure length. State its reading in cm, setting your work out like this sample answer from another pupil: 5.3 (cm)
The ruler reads 10.5 (cm)
